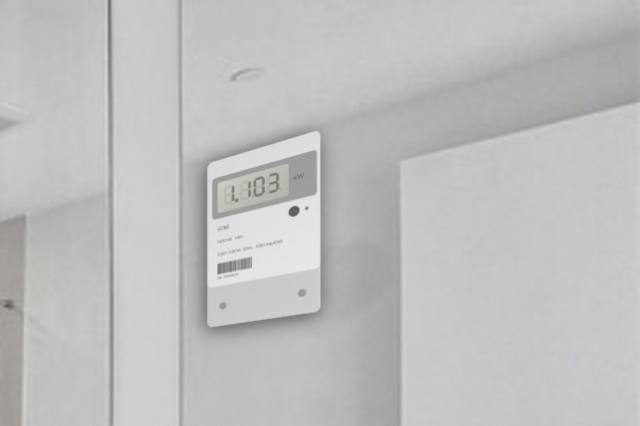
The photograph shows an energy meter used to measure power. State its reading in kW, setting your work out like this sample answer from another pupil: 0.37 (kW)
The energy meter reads 1.103 (kW)
